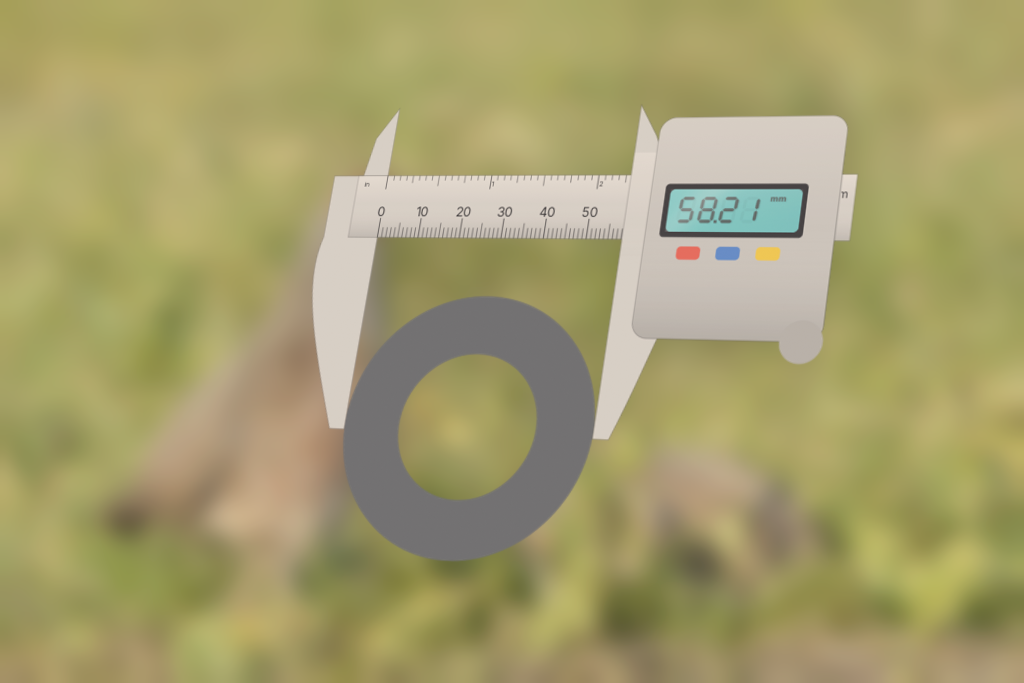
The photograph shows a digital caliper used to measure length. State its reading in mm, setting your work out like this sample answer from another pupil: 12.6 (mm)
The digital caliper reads 58.21 (mm)
